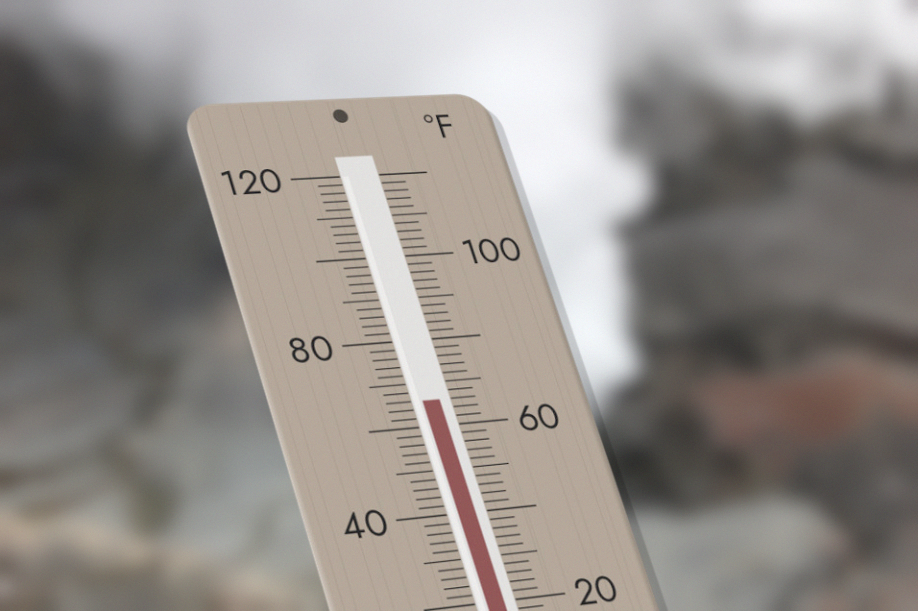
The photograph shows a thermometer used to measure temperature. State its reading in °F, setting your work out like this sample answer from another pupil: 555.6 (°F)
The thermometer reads 66 (°F)
